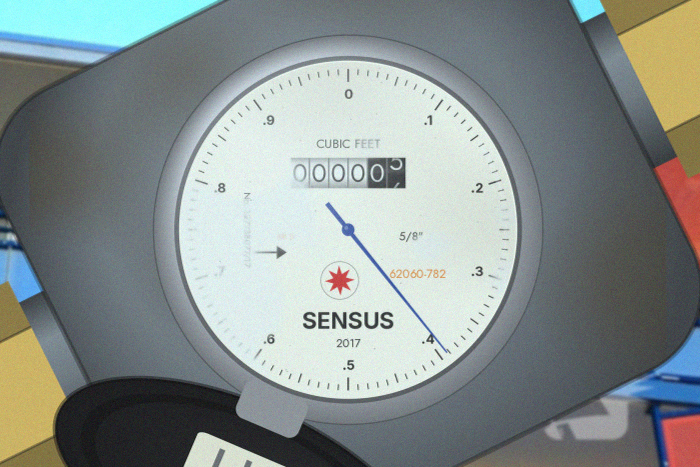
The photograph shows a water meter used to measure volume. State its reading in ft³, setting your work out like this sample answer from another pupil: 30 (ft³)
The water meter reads 5.39 (ft³)
